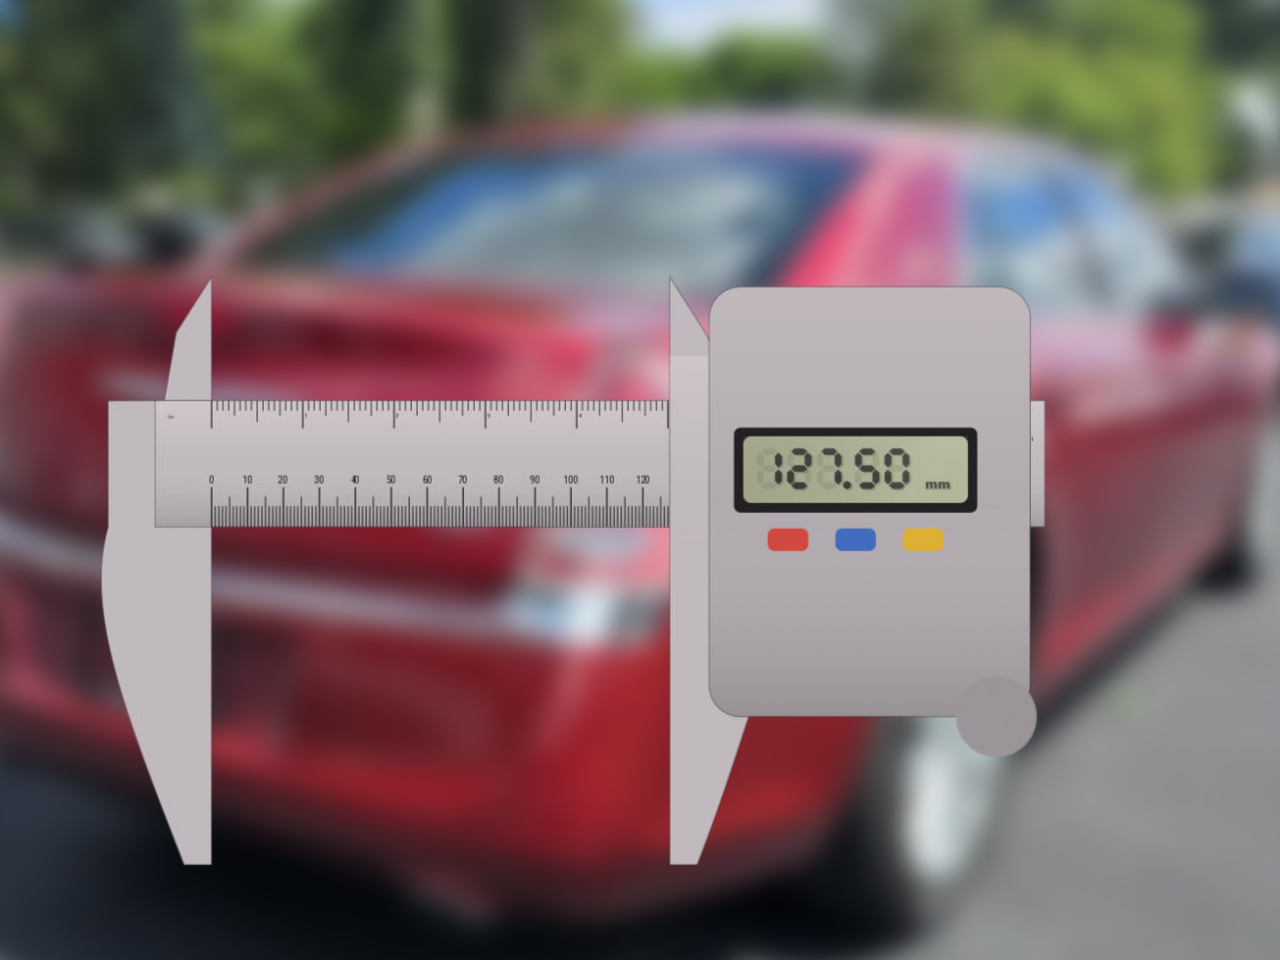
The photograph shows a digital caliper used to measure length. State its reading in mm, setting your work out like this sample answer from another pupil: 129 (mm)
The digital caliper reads 127.50 (mm)
